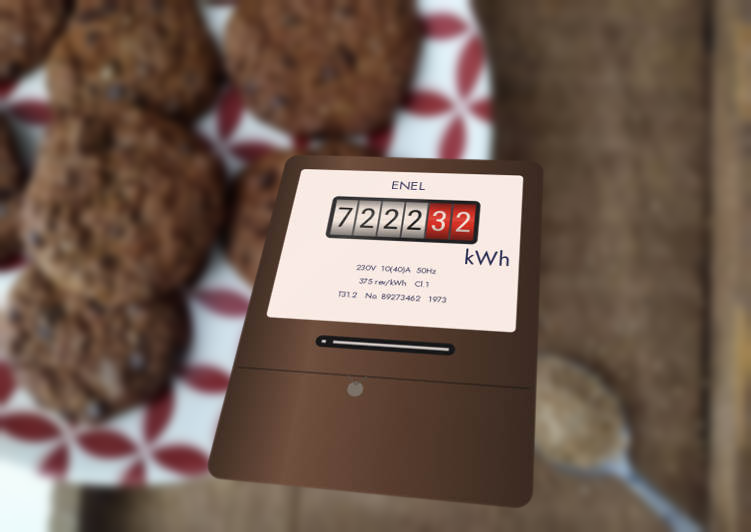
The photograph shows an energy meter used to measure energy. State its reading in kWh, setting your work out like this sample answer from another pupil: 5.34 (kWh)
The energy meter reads 7222.32 (kWh)
